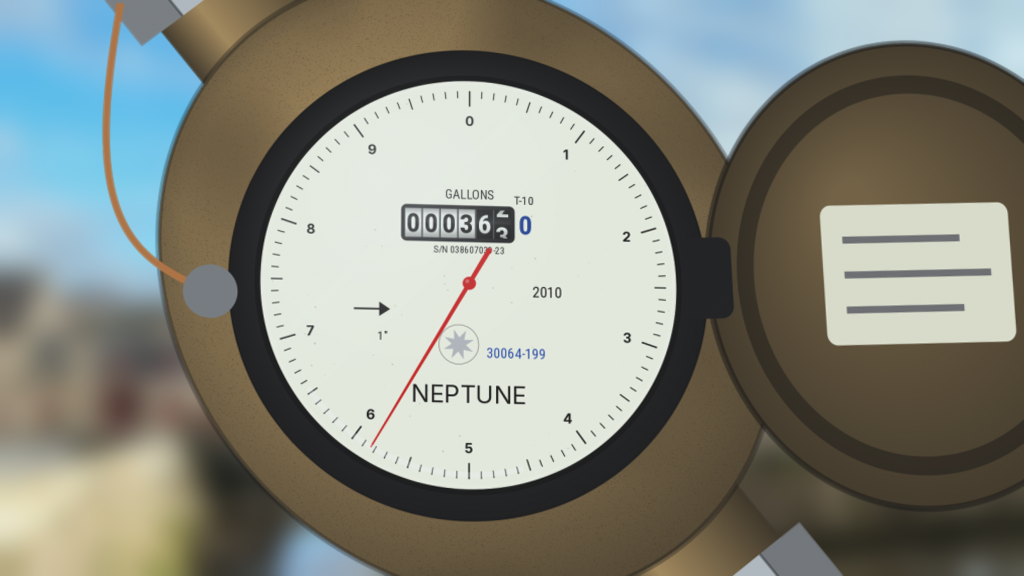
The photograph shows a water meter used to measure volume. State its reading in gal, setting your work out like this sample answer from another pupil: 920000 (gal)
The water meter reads 3625.8 (gal)
